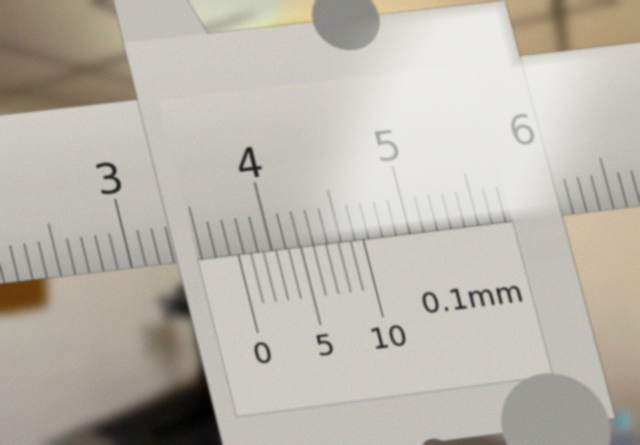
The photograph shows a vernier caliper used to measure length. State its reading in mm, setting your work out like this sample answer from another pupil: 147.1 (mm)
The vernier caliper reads 37.6 (mm)
